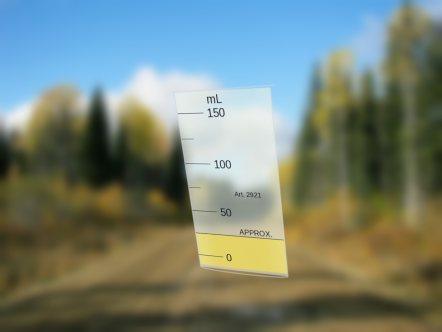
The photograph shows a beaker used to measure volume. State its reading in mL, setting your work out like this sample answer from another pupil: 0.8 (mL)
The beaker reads 25 (mL)
